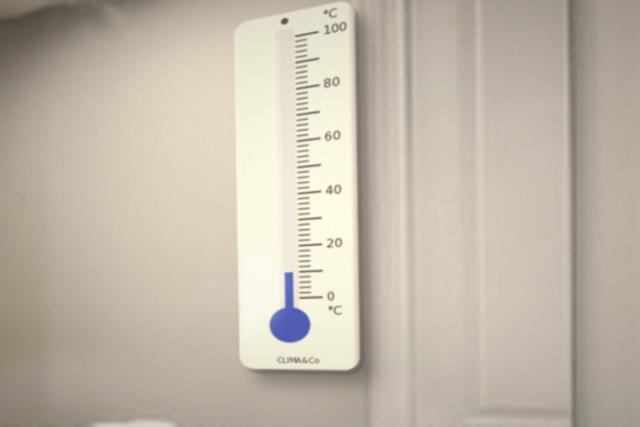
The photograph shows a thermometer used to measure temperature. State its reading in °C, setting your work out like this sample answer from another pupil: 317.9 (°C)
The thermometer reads 10 (°C)
